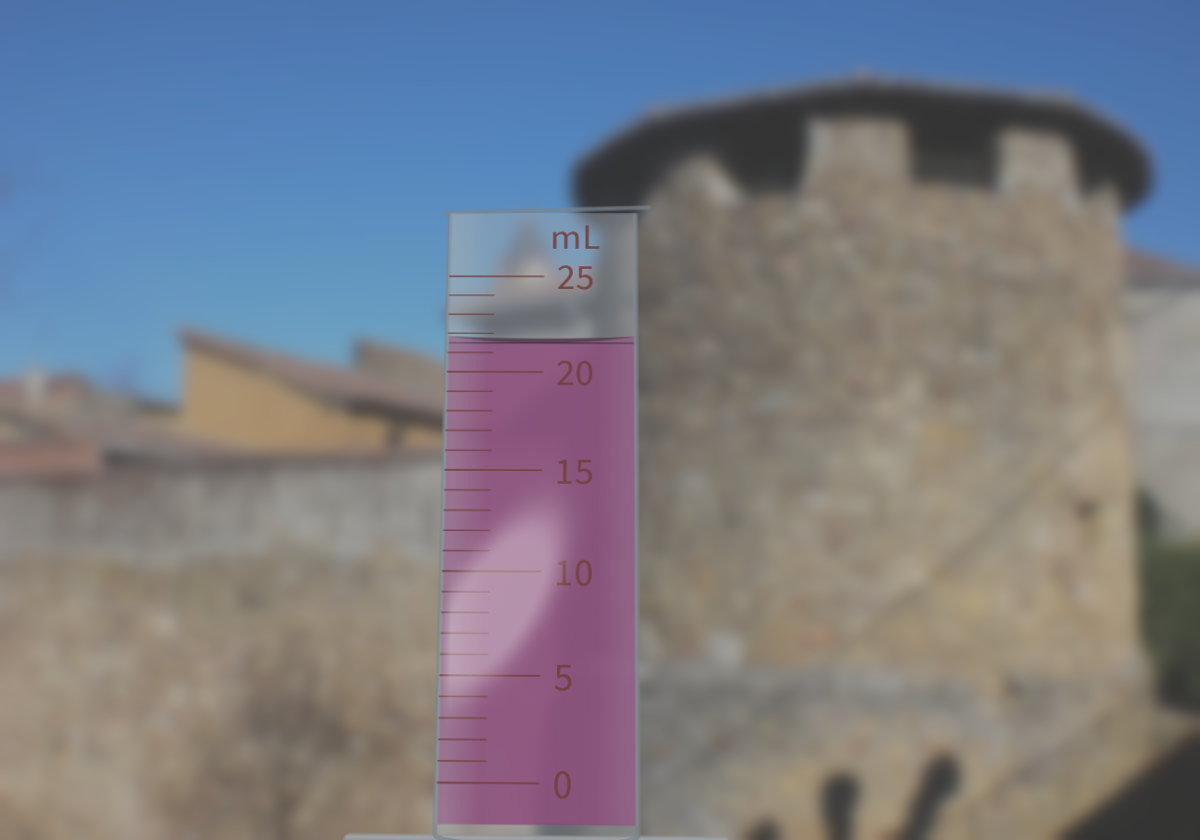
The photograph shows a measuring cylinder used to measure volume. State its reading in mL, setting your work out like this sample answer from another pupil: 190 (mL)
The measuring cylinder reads 21.5 (mL)
